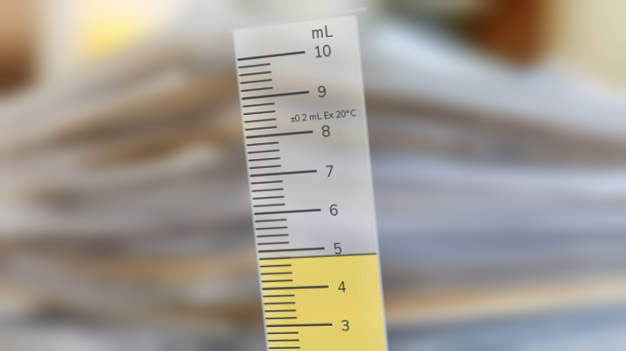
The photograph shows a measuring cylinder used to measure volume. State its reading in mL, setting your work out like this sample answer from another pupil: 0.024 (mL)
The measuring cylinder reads 4.8 (mL)
